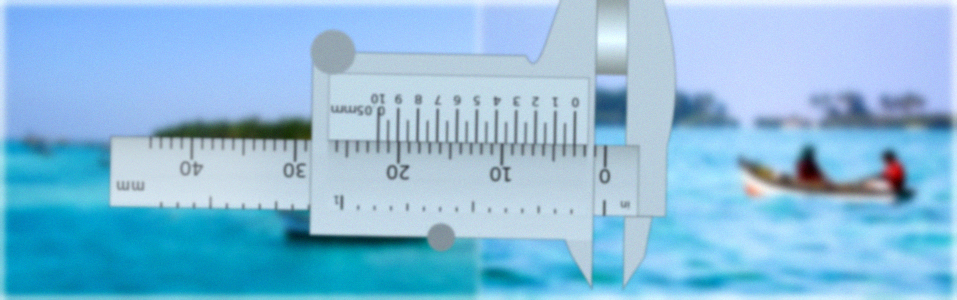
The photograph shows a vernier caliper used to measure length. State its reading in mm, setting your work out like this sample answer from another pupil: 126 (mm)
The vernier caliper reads 3.0 (mm)
